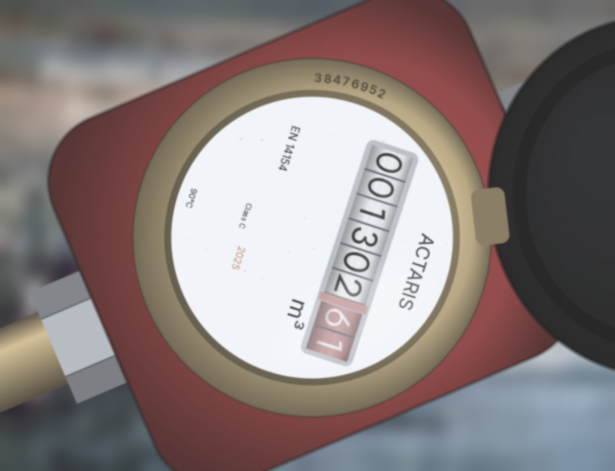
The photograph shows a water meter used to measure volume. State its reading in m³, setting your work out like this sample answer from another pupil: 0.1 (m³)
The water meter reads 1302.61 (m³)
